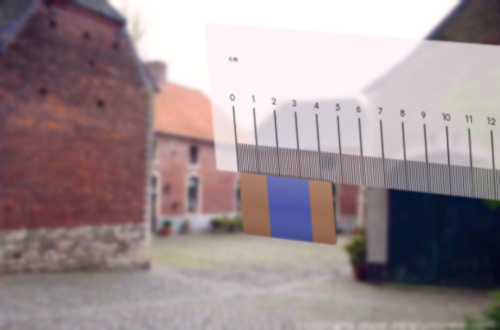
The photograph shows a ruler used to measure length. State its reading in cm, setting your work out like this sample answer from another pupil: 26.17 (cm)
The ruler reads 4.5 (cm)
